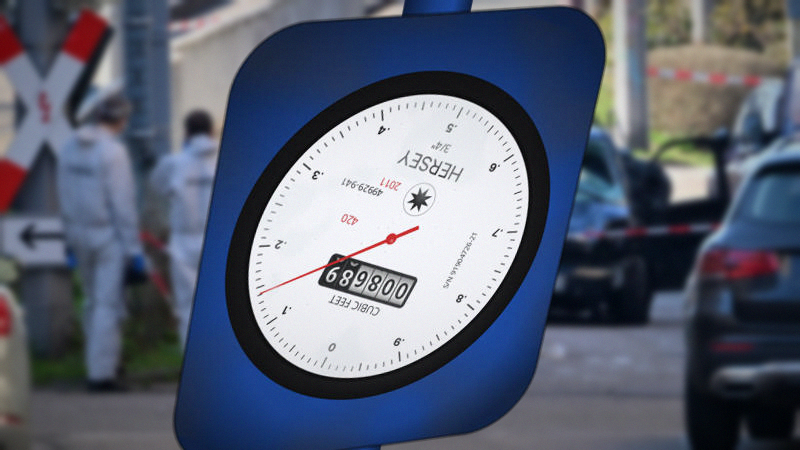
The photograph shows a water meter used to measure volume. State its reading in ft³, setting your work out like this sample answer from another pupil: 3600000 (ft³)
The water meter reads 8689.14 (ft³)
